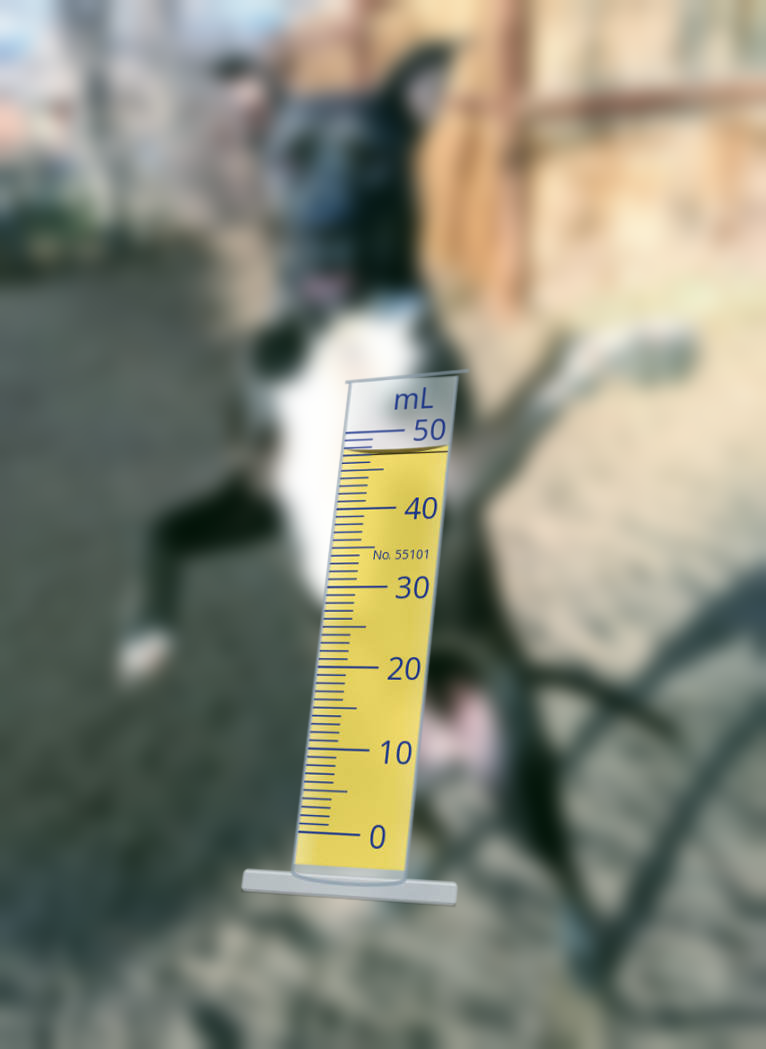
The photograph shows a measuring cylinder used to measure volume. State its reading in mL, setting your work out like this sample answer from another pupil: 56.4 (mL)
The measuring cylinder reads 47 (mL)
